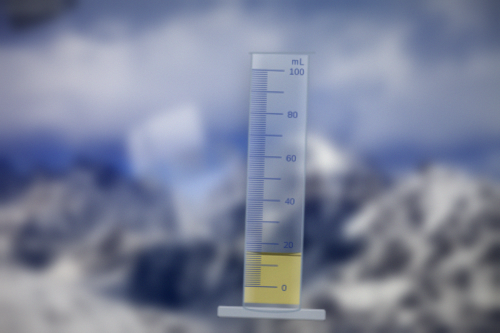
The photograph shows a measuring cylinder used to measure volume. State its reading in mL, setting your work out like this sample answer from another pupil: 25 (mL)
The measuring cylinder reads 15 (mL)
